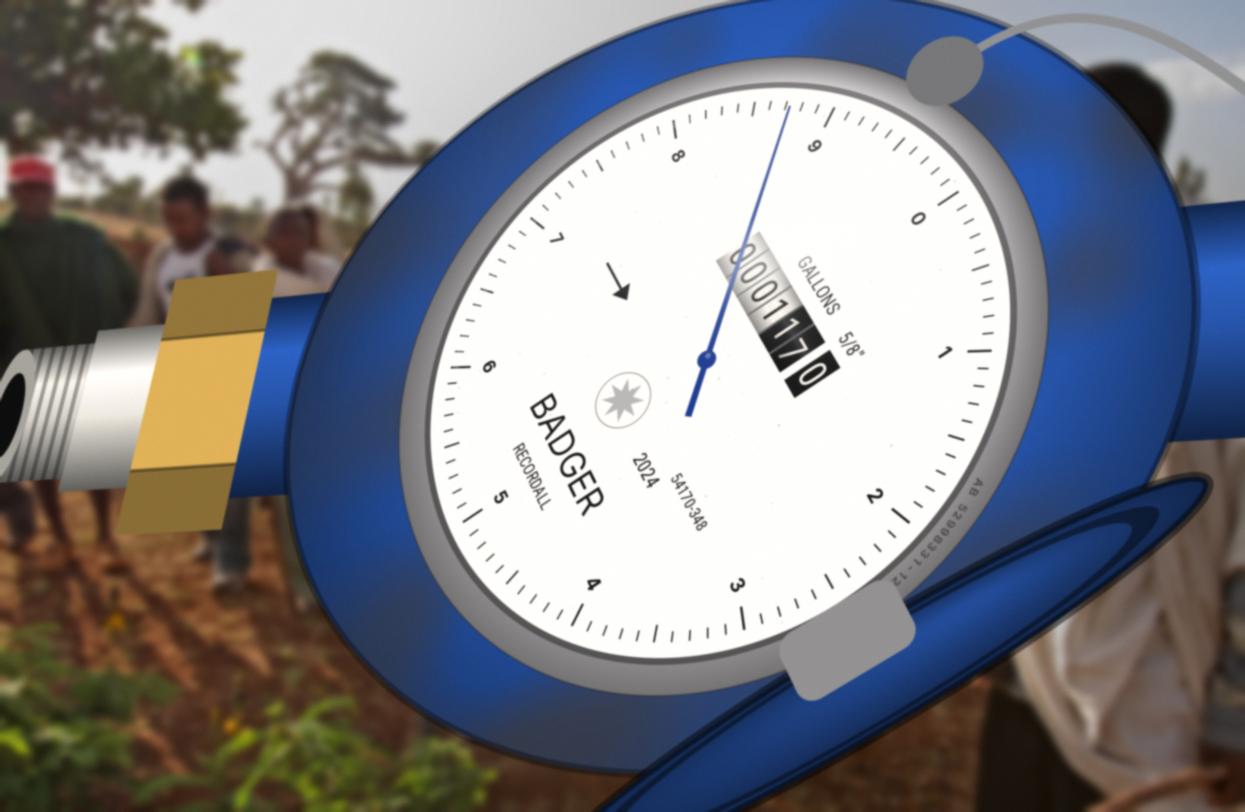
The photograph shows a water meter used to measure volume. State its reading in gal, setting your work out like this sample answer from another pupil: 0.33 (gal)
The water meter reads 1168.7 (gal)
